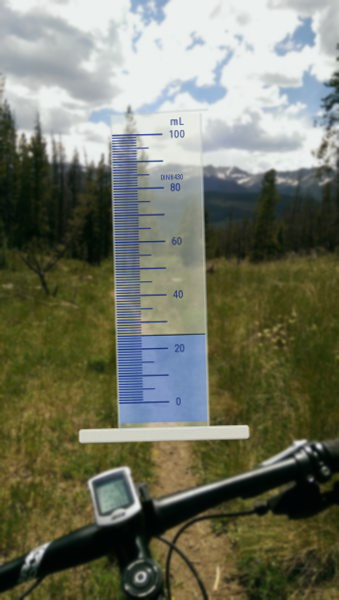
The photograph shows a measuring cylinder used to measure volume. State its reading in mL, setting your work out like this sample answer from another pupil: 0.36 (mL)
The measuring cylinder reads 25 (mL)
